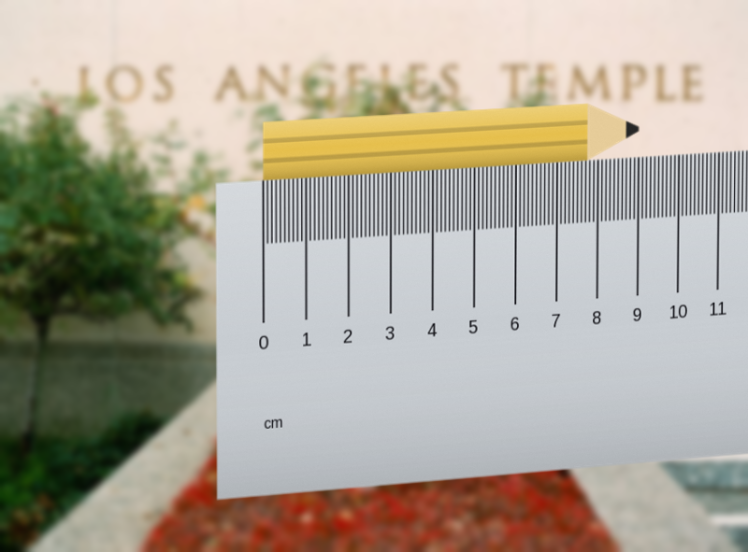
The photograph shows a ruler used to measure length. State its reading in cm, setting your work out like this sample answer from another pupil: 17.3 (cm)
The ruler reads 9 (cm)
